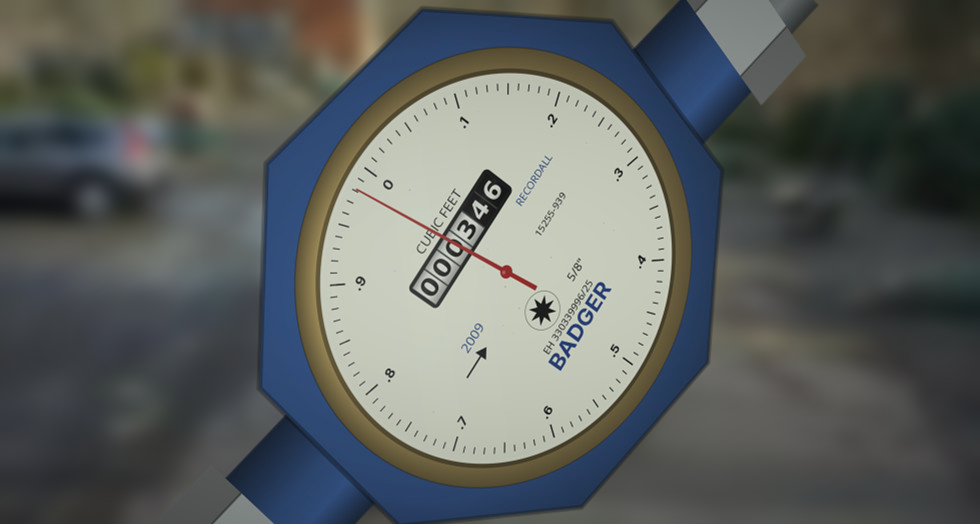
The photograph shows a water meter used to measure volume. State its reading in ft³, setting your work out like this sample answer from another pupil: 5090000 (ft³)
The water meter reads 345.98 (ft³)
